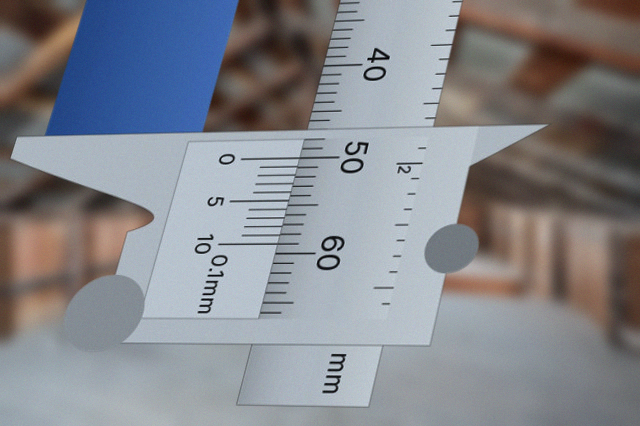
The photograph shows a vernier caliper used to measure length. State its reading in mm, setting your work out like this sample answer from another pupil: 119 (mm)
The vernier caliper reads 50.0 (mm)
